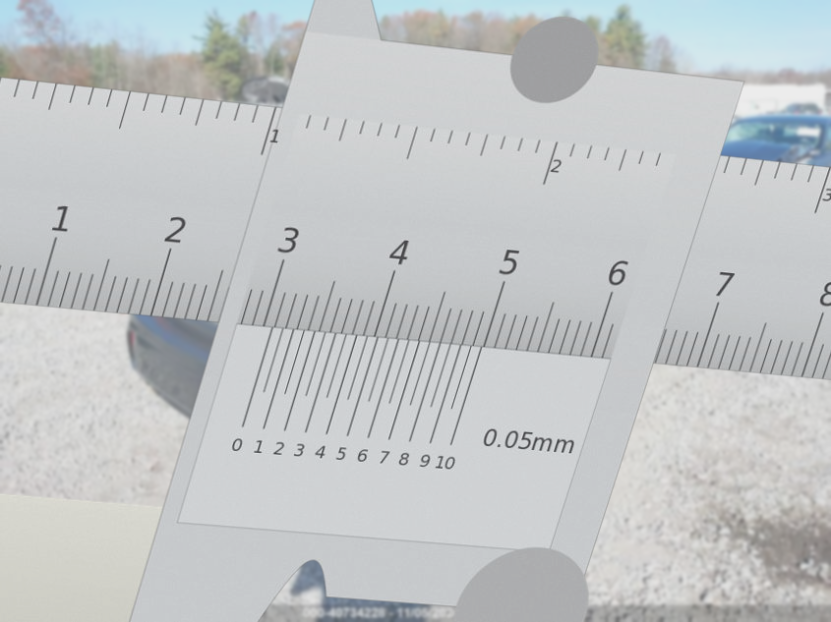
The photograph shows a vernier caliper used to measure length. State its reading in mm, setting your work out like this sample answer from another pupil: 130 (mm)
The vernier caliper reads 30.8 (mm)
